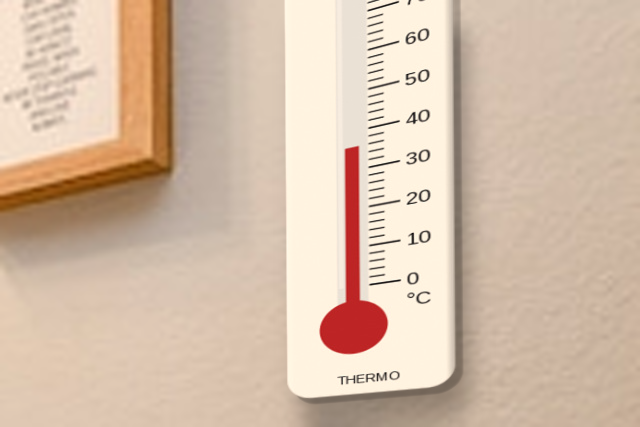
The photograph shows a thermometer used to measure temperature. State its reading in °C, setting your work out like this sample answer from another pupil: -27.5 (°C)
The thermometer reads 36 (°C)
